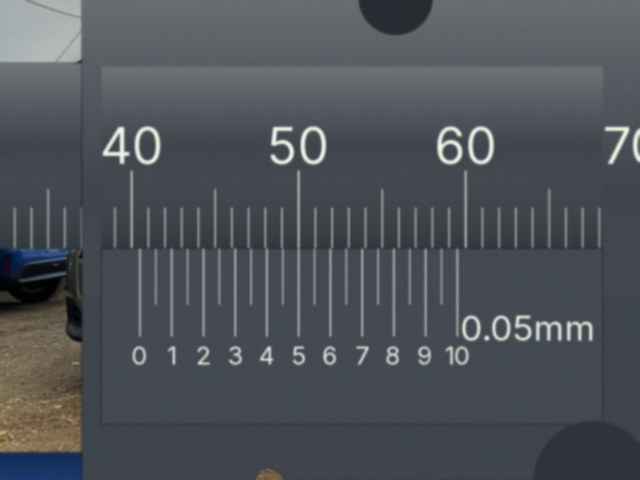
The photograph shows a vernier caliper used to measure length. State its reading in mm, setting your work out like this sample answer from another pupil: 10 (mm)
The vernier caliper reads 40.5 (mm)
